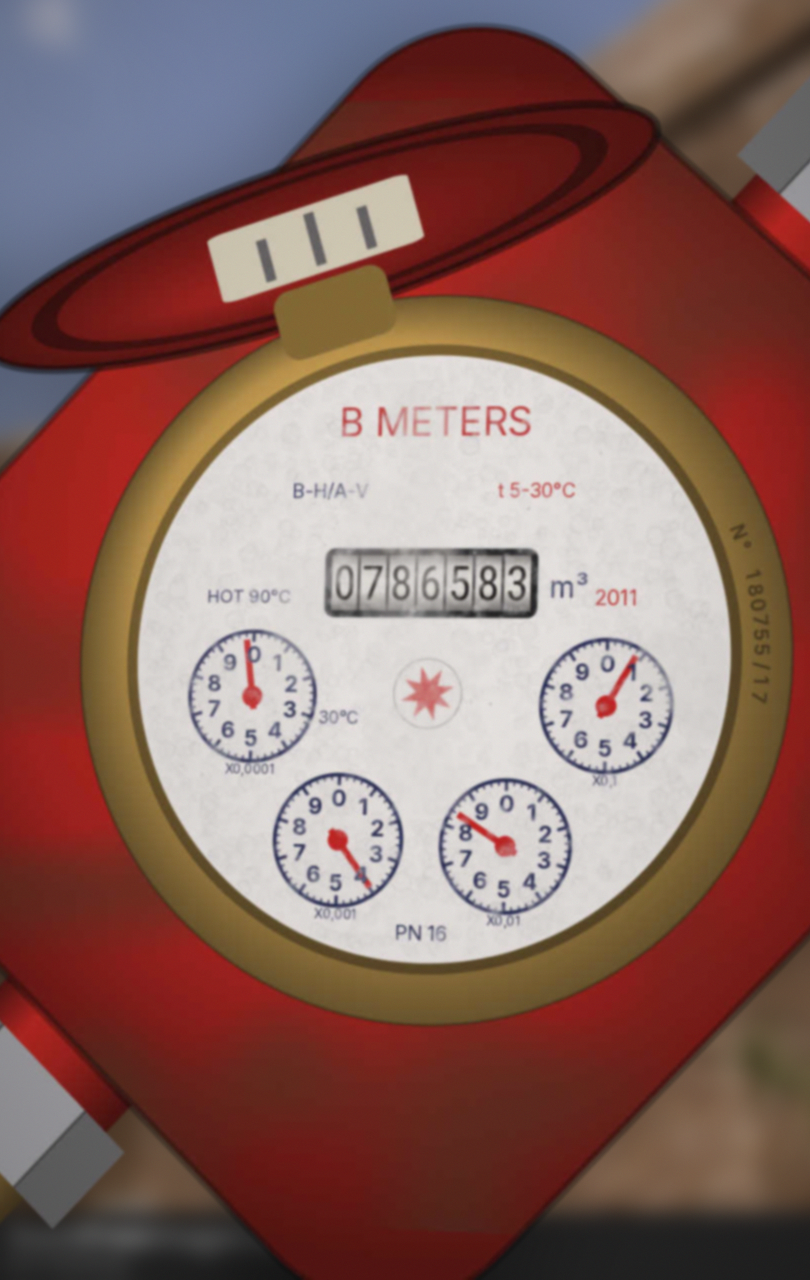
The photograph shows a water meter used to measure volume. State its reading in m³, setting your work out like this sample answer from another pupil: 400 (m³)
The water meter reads 786583.0839 (m³)
